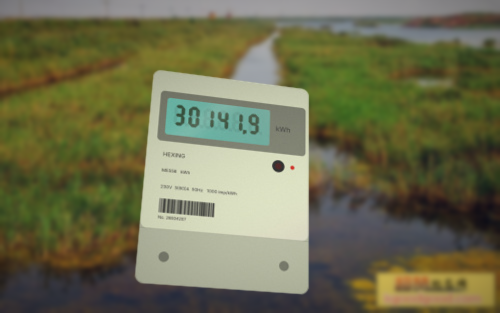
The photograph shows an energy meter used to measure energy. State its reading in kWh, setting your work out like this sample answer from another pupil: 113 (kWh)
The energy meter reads 30141.9 (kWh)
